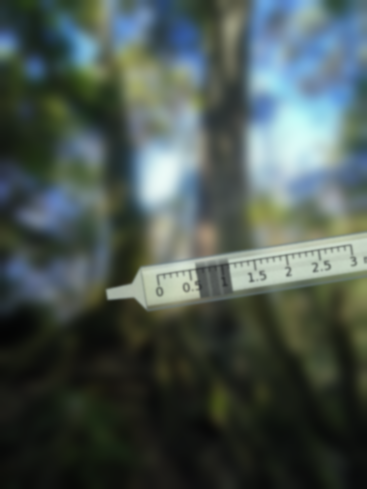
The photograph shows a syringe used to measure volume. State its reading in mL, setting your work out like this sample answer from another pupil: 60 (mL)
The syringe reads 0.6 (mL)
